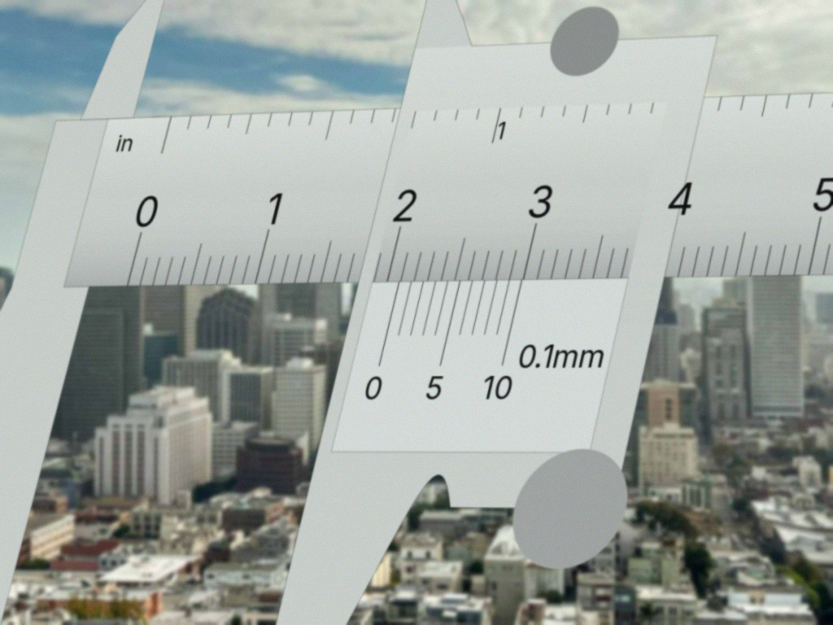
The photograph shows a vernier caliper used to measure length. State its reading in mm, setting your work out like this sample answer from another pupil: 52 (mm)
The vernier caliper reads 20.9 (mm)
